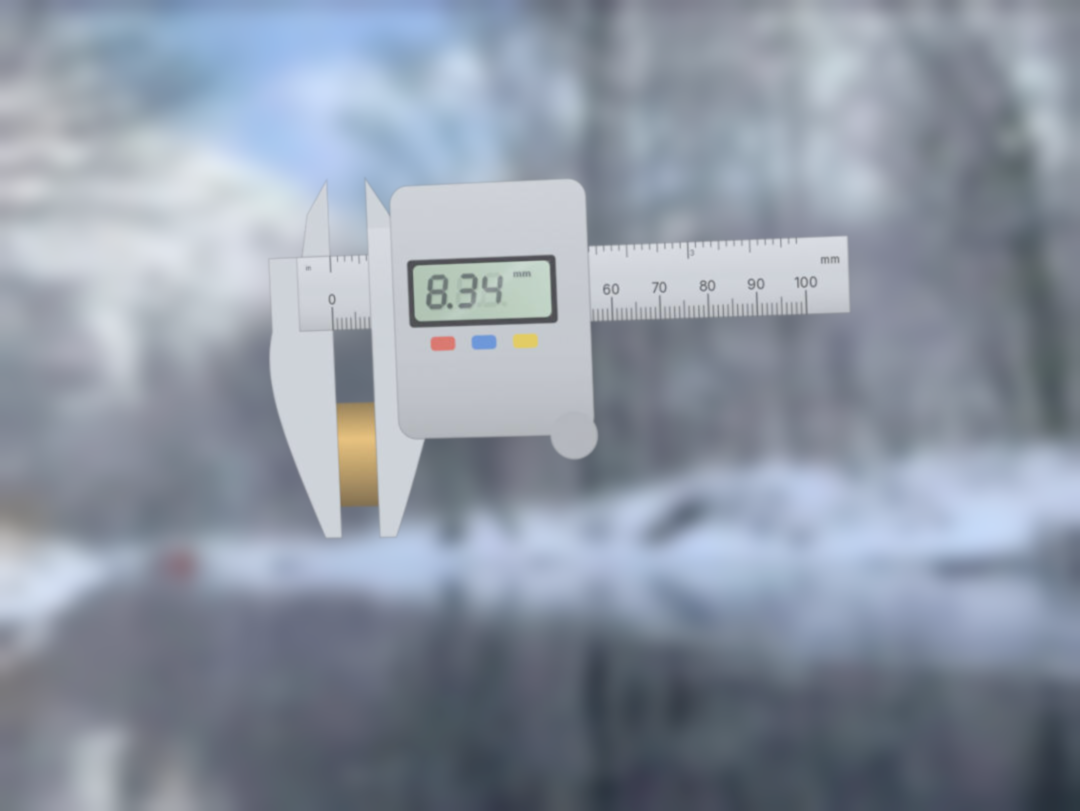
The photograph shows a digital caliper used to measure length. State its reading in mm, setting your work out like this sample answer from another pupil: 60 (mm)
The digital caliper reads 8.34 (mm)
